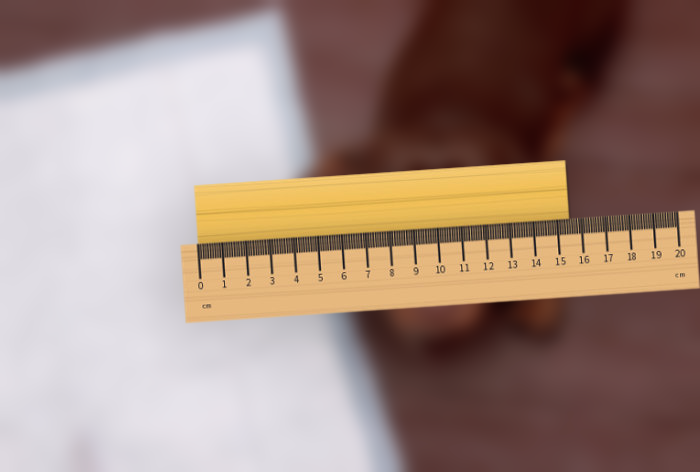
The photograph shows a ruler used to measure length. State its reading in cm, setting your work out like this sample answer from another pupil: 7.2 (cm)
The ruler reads 15.5 (cm)
